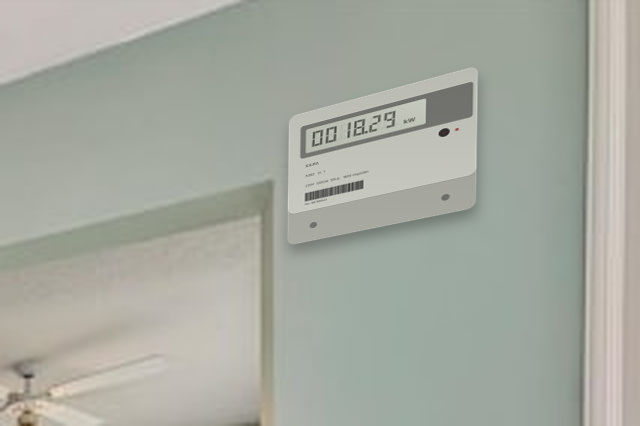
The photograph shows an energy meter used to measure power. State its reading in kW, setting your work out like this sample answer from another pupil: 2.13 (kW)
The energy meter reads 18.29 (kW)
